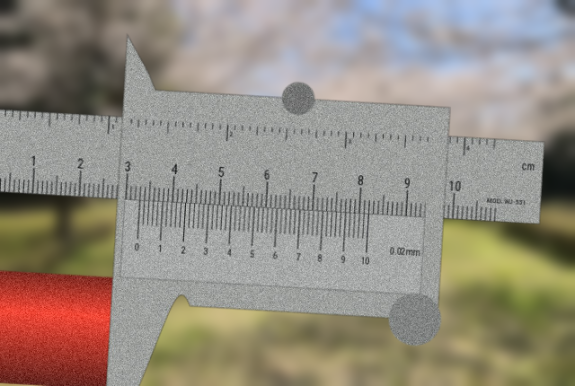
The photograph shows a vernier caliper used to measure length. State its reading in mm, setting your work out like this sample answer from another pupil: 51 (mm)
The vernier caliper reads 33.0 (mm)
